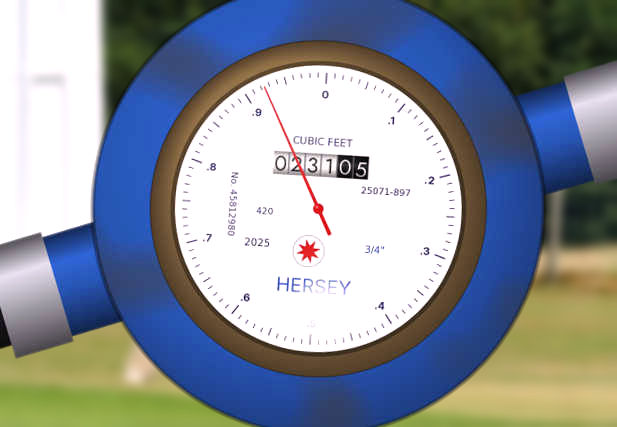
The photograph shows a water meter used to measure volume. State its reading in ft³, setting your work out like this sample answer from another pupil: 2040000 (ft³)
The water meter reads 23104.92 (ft³)
